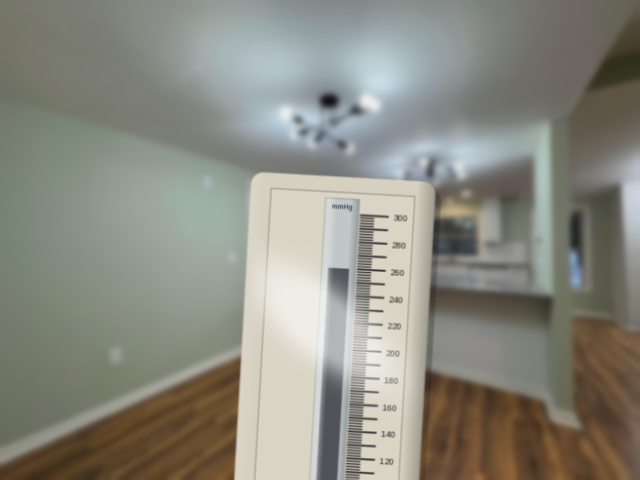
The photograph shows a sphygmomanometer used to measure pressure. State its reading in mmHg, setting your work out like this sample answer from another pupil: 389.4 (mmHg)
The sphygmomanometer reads 260 (mmHg)
